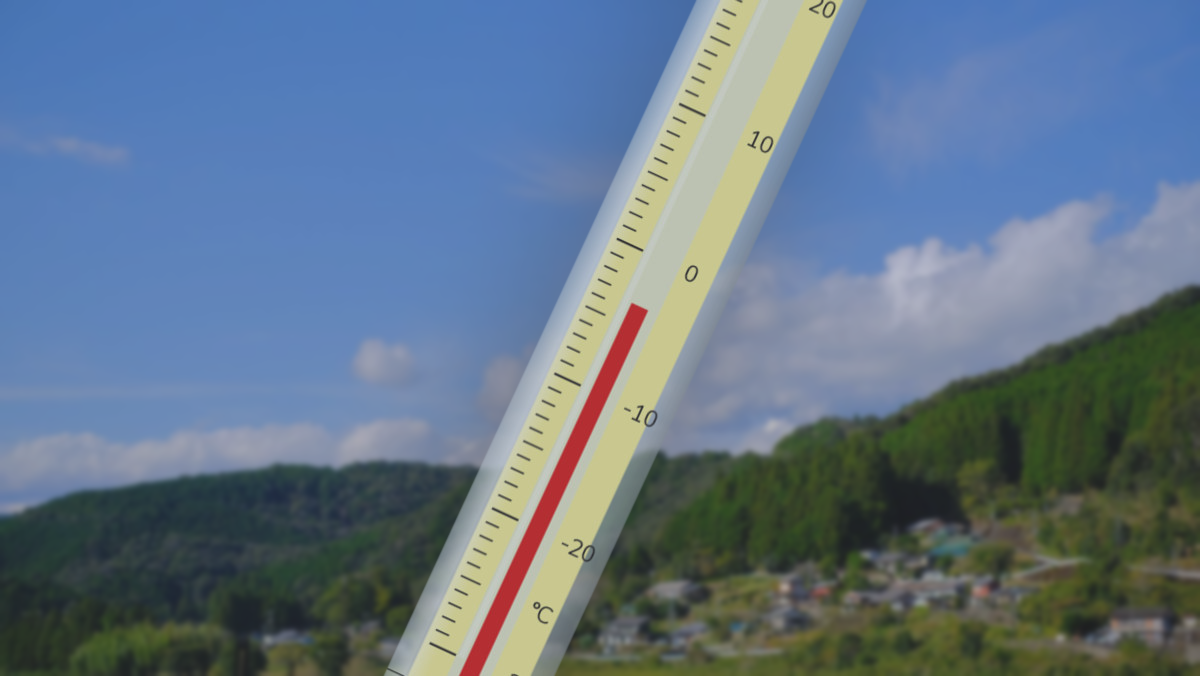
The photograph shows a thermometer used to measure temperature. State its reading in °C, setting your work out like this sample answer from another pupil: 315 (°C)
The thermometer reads -3.5 (°C)
